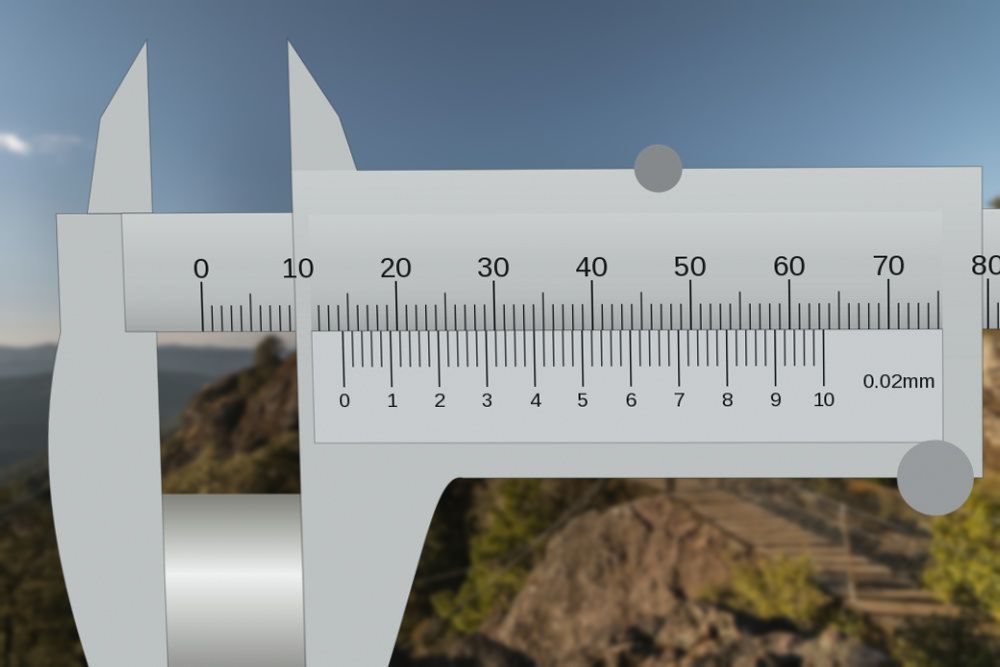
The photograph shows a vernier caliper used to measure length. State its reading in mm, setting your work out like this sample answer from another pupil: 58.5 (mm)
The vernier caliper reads 14.4 (mm)
